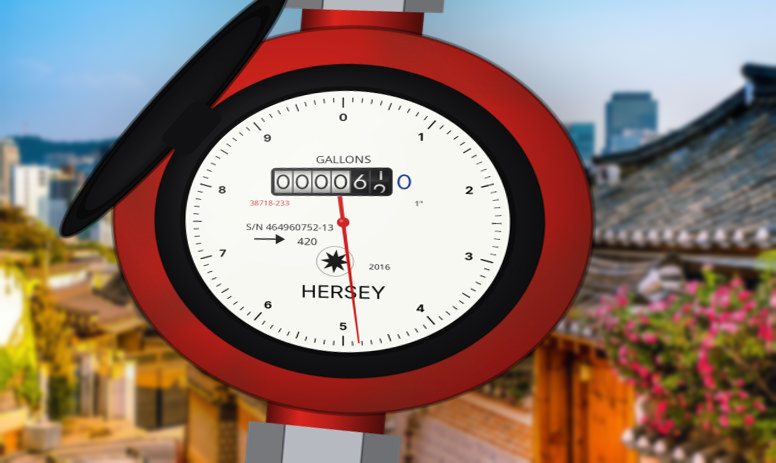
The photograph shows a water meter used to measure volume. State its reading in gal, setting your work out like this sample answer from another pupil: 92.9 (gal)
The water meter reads 614.8 (gal)
